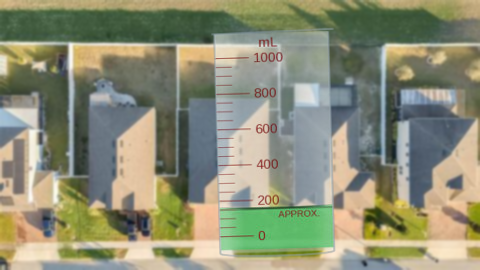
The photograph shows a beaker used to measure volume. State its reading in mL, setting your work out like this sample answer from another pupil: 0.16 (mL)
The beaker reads 150 (mL)
